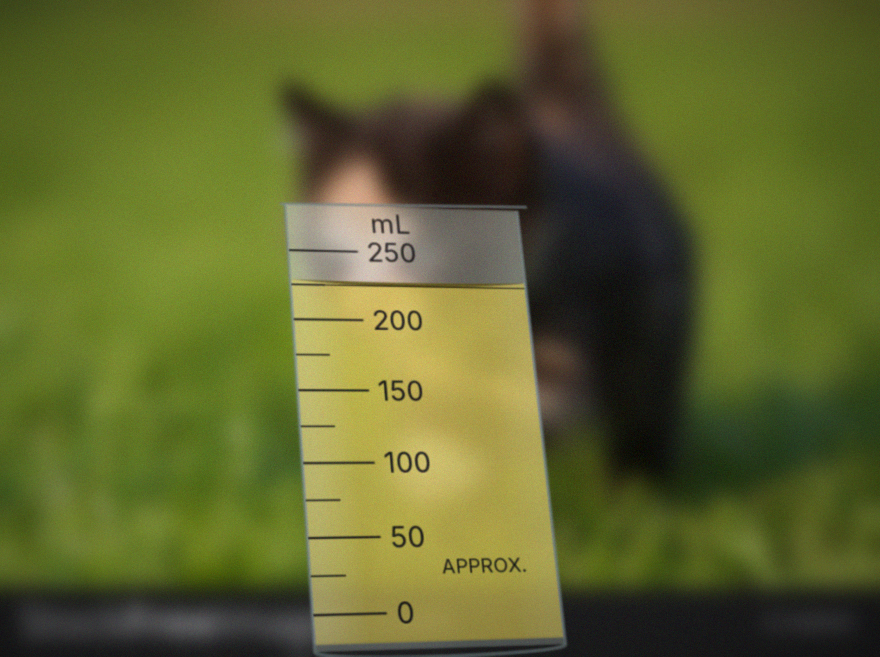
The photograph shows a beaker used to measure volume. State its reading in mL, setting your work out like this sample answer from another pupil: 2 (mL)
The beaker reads 225 (mL)
